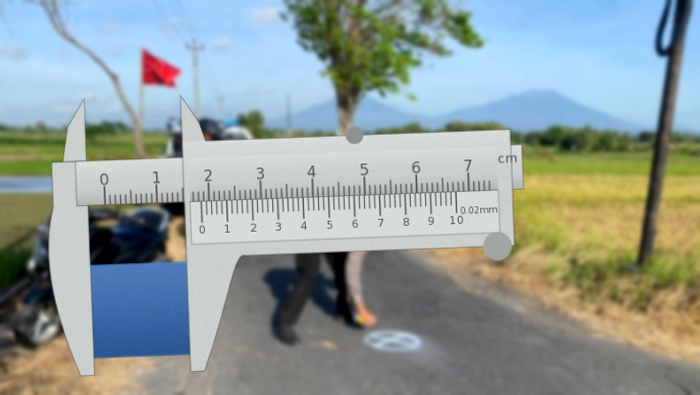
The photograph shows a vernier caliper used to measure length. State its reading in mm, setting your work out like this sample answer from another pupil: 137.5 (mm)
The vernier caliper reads 18.5 (mm)
